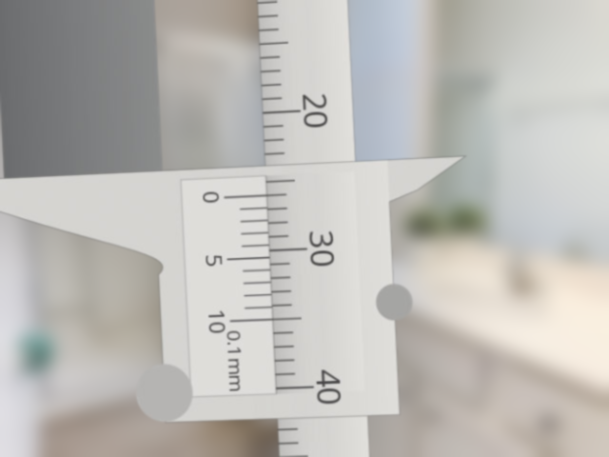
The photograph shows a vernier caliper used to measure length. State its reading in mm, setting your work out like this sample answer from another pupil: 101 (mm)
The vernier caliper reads 26.0 (mm)
